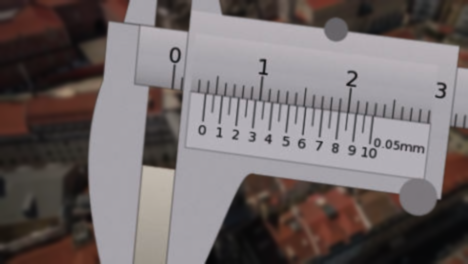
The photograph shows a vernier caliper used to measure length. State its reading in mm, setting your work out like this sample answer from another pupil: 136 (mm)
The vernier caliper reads 3.8 (mm)
